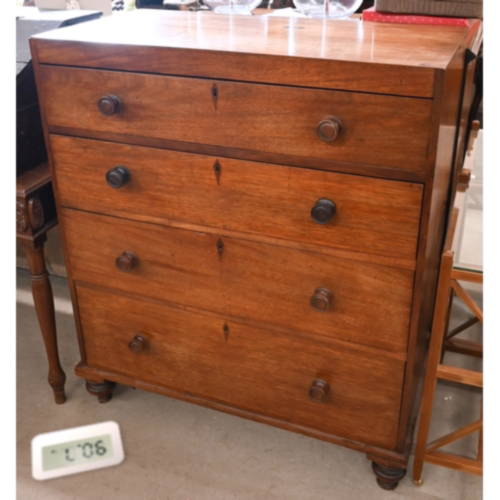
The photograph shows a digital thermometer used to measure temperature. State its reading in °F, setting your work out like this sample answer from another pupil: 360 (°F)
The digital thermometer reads 90.7 (°F)
